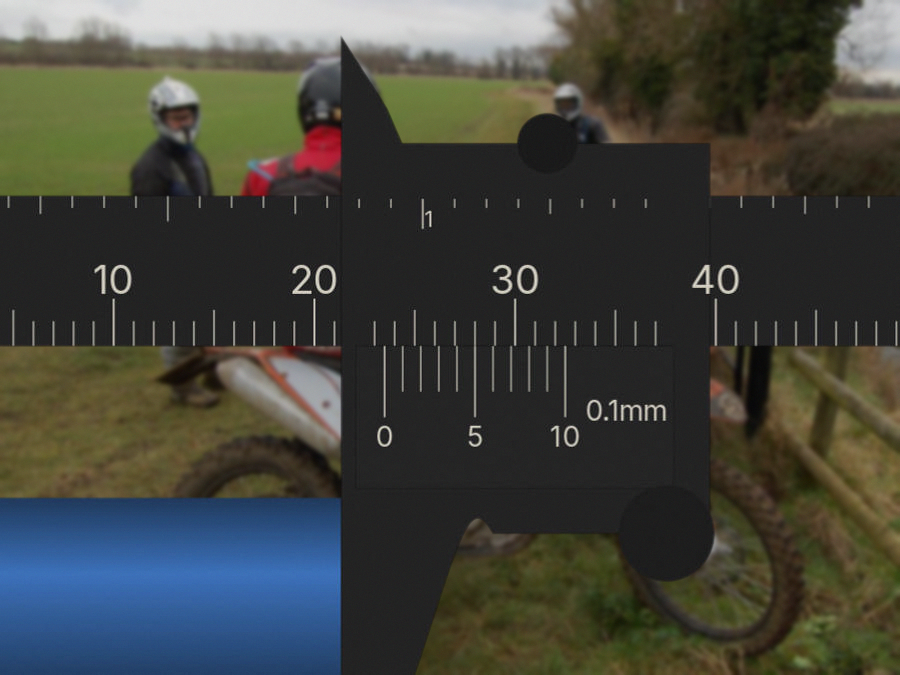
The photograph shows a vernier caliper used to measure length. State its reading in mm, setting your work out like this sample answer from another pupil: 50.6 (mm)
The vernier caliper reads 23.5 (mm)
